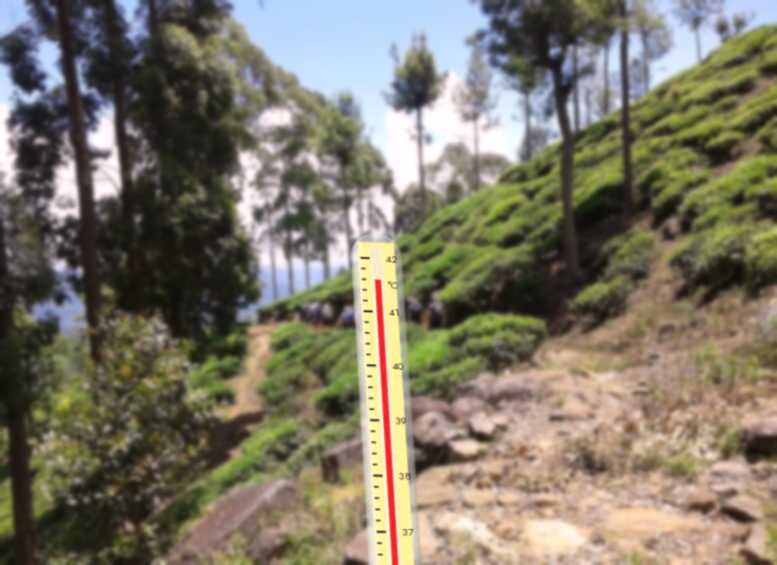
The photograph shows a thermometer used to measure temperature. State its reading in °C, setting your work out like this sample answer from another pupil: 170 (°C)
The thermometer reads 41.6 (°C)
